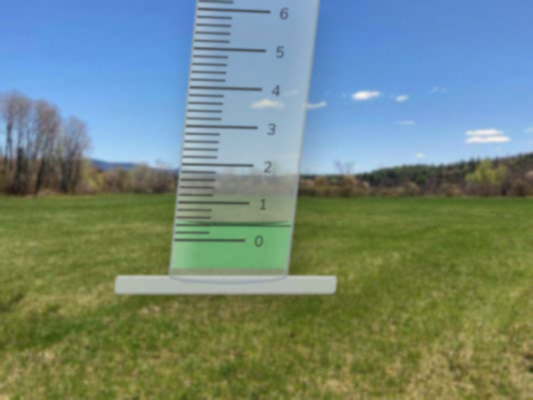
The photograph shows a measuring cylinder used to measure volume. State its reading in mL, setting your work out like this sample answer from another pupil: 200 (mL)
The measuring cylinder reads 0.4 (mL)
